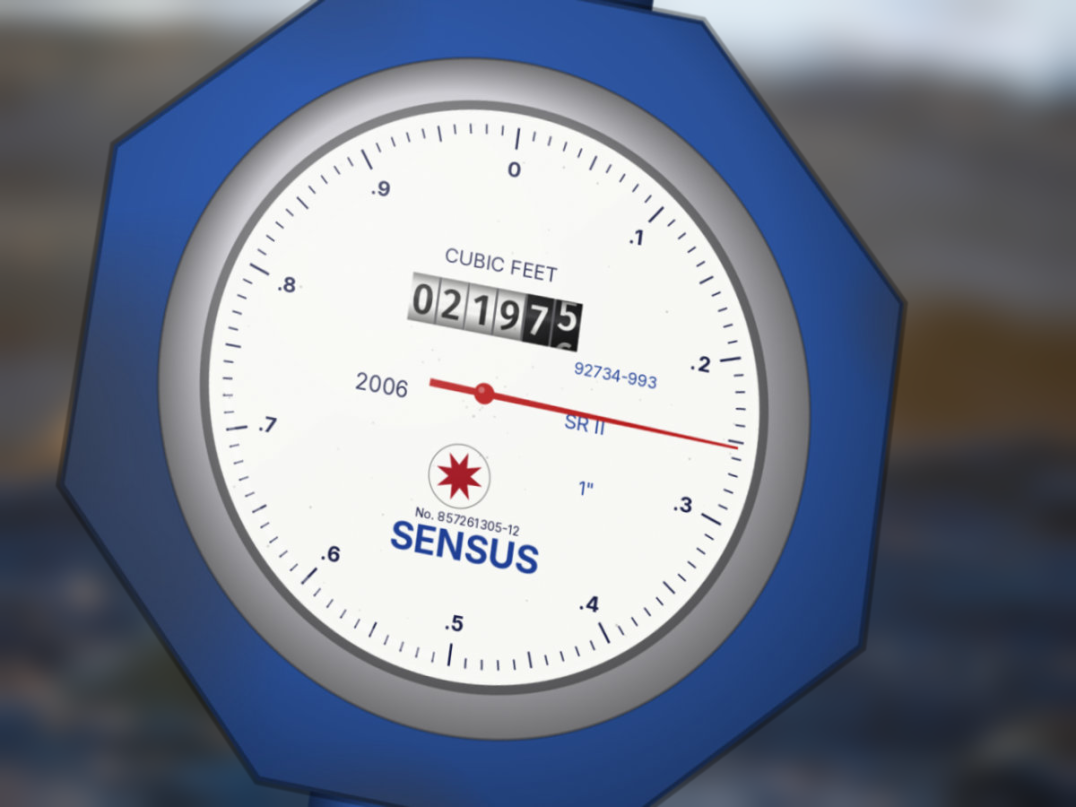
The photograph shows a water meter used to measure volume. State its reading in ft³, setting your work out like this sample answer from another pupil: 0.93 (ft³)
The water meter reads 21975.25 (ft³)
